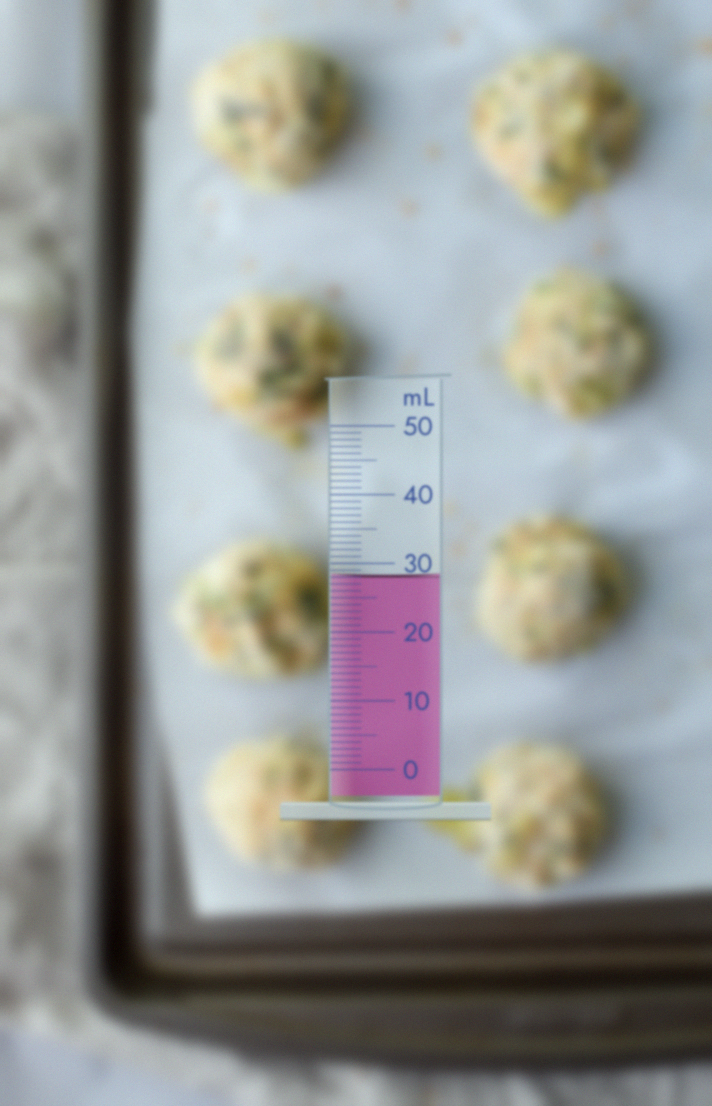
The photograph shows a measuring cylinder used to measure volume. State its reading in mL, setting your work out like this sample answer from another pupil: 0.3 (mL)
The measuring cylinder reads 28 (mL)
